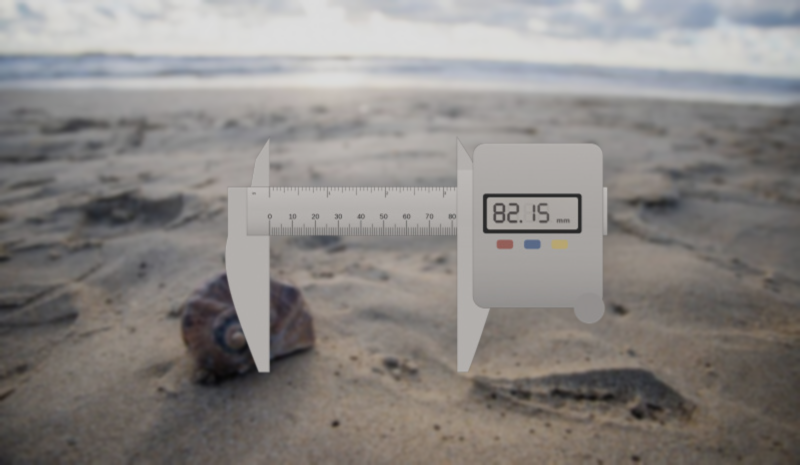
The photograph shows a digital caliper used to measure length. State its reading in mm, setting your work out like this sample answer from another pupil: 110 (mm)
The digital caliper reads 82.15 (mm)
